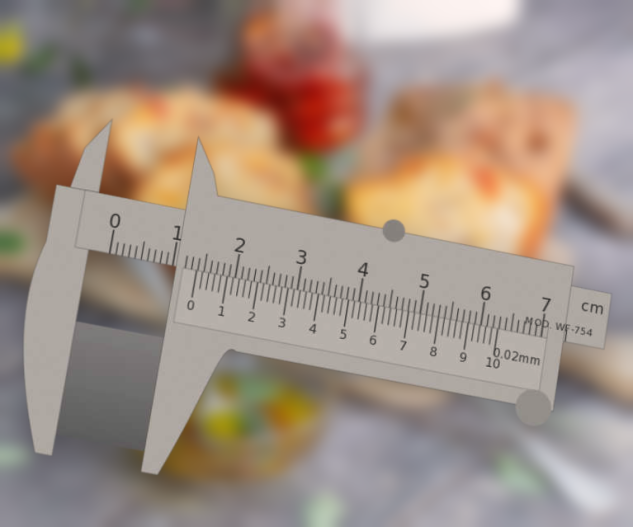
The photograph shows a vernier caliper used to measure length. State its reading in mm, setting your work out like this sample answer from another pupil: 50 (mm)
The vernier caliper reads 13.8 (mm)
